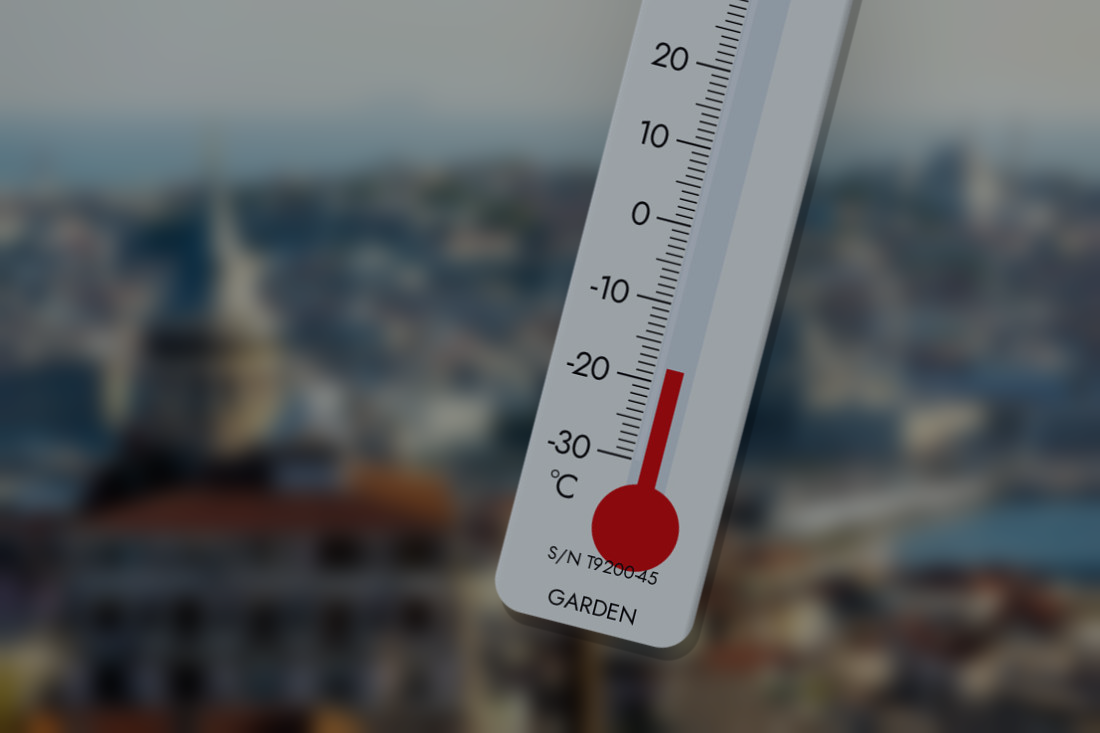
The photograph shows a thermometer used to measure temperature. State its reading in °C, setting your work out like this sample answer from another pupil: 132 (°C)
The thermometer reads -18 (°C)
